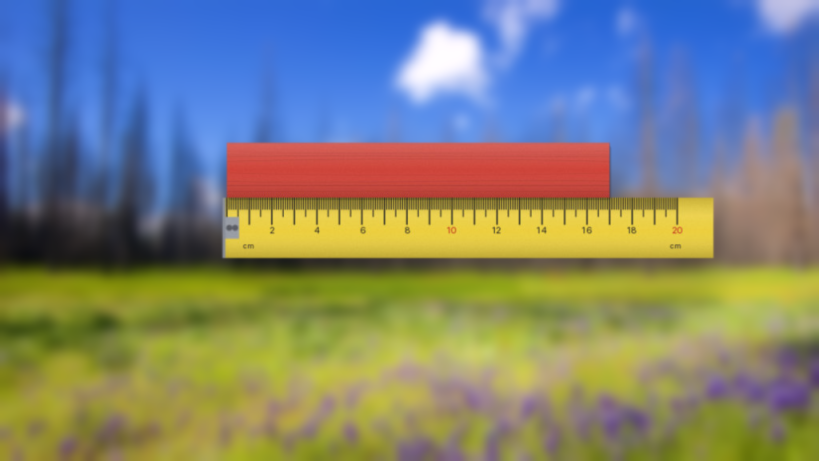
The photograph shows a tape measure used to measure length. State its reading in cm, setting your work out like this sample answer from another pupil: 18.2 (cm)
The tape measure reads 17 (cm)
